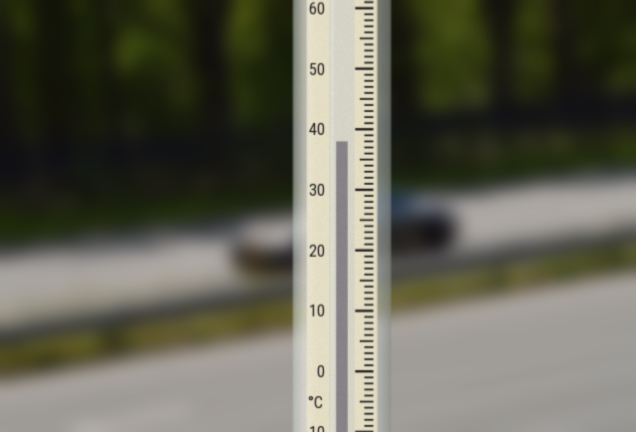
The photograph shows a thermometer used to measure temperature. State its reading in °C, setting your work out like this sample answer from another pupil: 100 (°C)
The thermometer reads 38 (°C)
